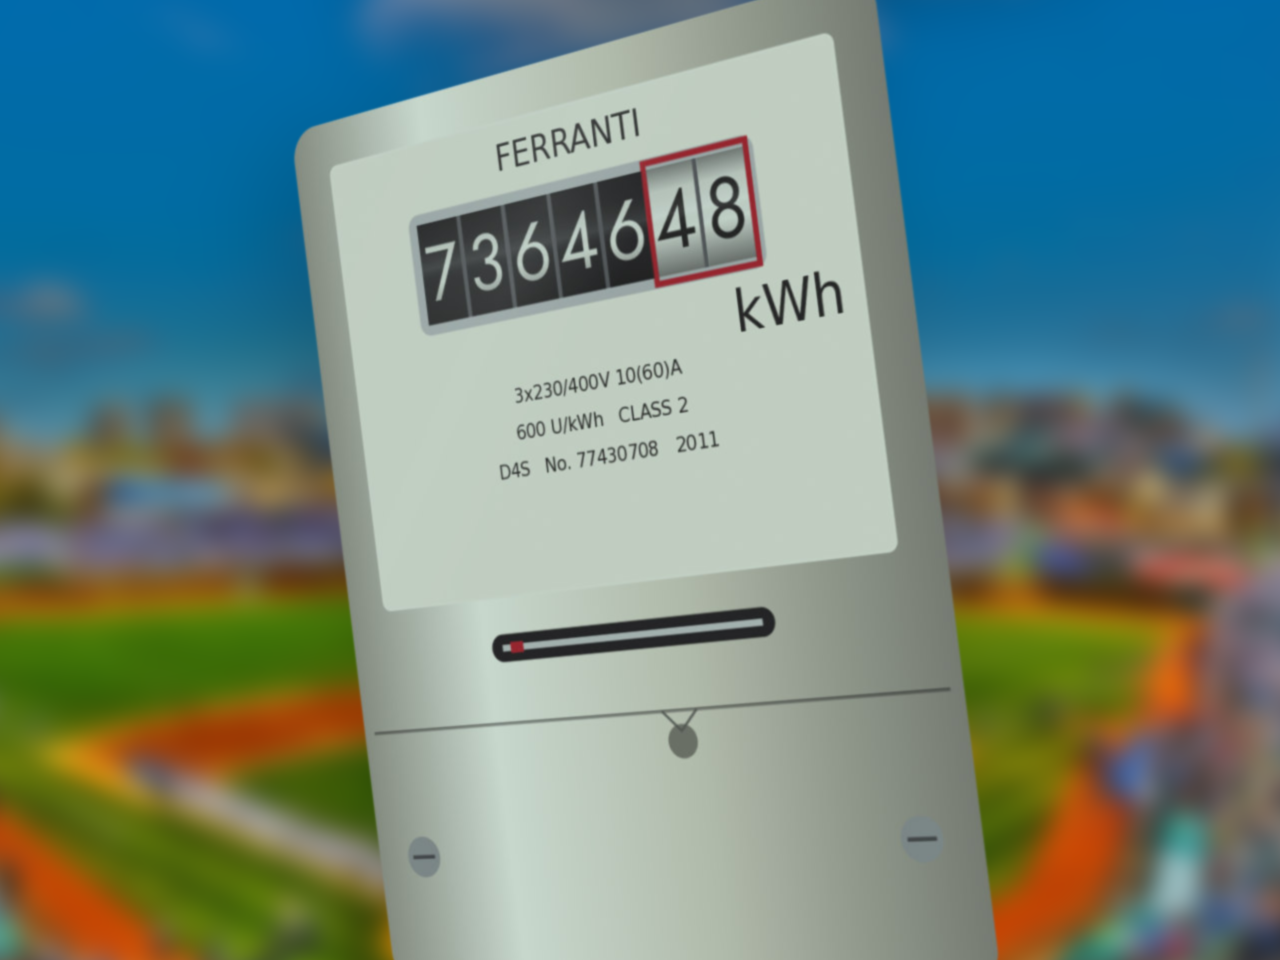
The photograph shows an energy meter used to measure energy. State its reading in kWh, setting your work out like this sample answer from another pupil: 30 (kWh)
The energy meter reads 73646.48 (kWh)
